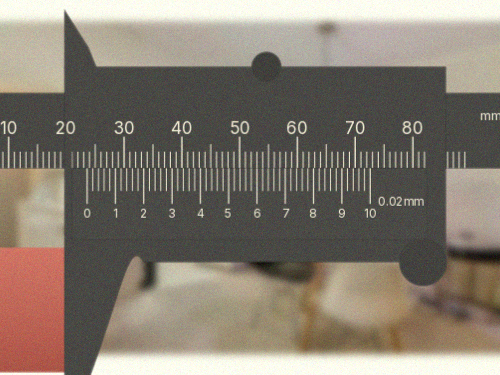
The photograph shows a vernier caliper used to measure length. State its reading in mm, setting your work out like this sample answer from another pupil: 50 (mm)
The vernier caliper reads 23.6 (mm)
